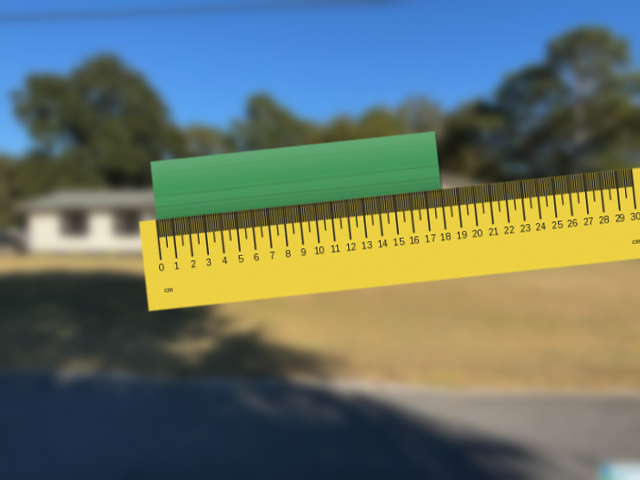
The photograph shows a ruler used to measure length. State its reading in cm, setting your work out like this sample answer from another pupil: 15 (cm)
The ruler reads 18 (cm)
